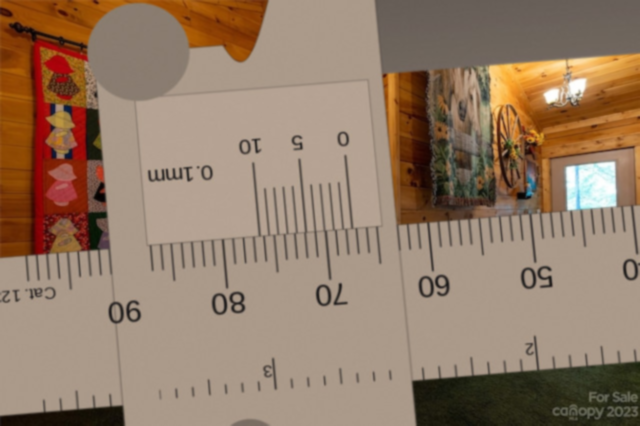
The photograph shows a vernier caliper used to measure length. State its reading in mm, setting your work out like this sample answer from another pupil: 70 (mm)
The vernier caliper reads 67.4 (mm)
